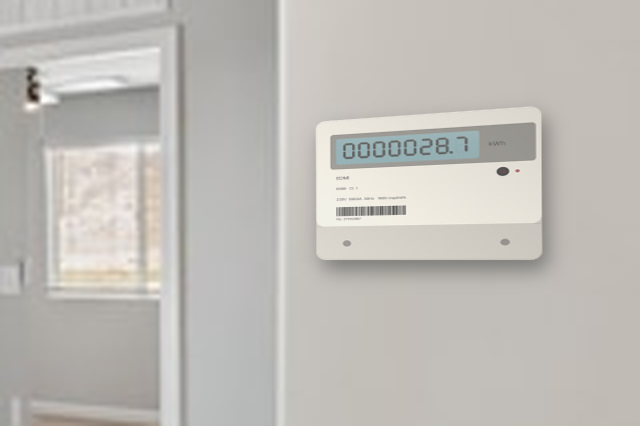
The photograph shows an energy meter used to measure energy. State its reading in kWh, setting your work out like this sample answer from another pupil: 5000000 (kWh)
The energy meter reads 28.7 (kWh)
